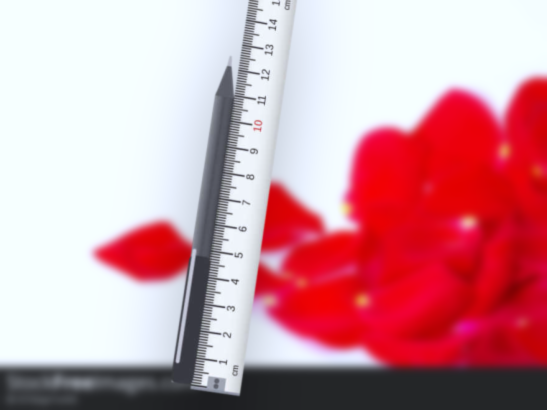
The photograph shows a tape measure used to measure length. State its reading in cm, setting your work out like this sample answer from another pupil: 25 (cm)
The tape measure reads 12.5 (cm)
